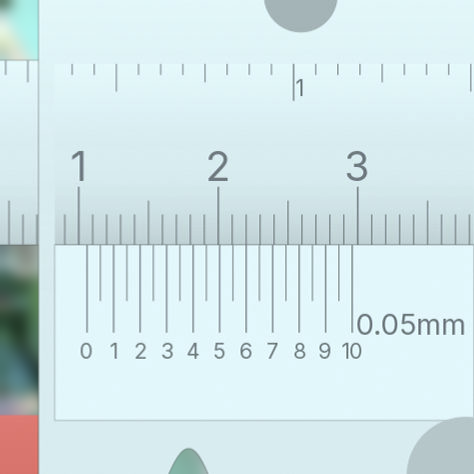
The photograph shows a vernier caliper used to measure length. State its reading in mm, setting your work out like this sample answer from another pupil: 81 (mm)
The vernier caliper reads 10.6 (mm)
